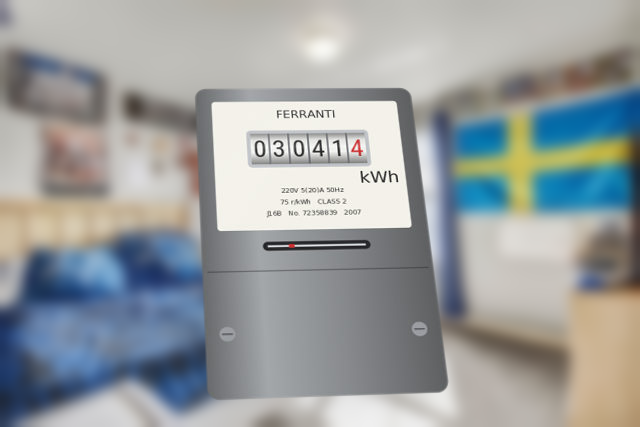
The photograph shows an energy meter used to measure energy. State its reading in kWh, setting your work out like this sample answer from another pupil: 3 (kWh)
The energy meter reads 3041.4 (kWh)
